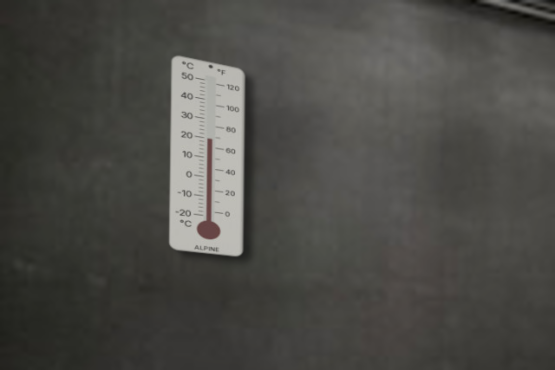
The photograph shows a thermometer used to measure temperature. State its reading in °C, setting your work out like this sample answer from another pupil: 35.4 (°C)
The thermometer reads 20 (°C)
